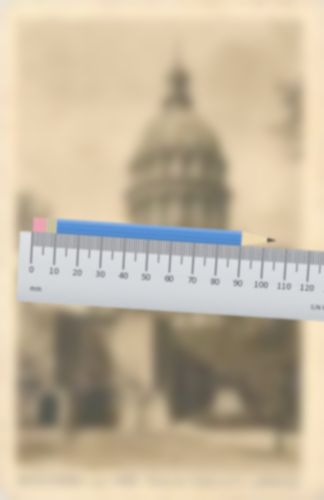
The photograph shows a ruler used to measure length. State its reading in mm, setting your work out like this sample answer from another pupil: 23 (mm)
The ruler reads 105 (mm)
